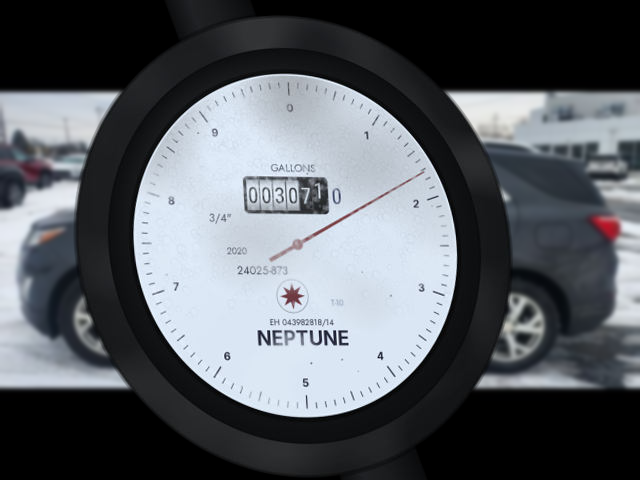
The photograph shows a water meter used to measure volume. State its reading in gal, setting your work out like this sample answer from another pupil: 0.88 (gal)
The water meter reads 30711.7 (gal)
